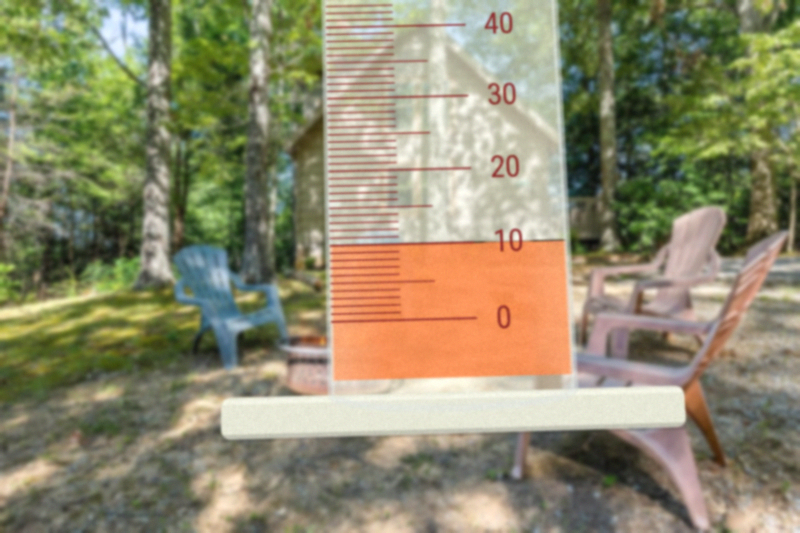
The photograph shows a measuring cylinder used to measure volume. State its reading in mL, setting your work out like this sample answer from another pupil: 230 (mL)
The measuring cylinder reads 10 (mL)
